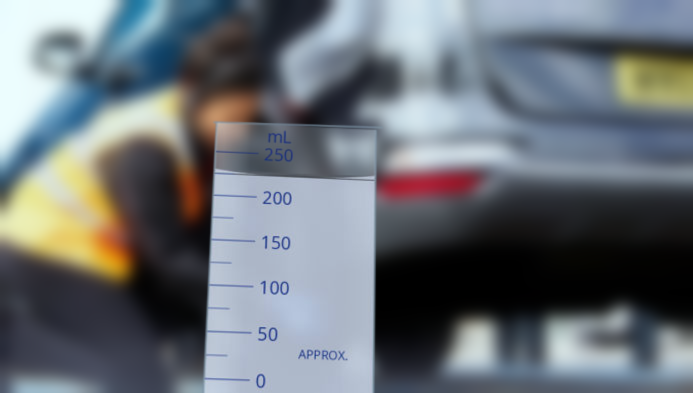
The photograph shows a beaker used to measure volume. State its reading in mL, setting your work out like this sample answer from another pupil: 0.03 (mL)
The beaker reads 225 (mL)
